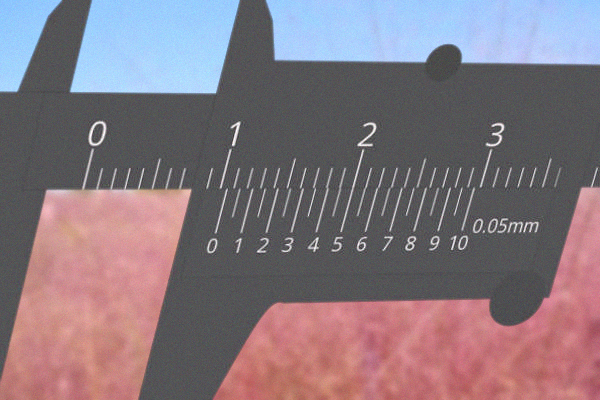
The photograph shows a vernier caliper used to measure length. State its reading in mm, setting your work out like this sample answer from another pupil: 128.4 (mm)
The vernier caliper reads 10.5 (mm)
